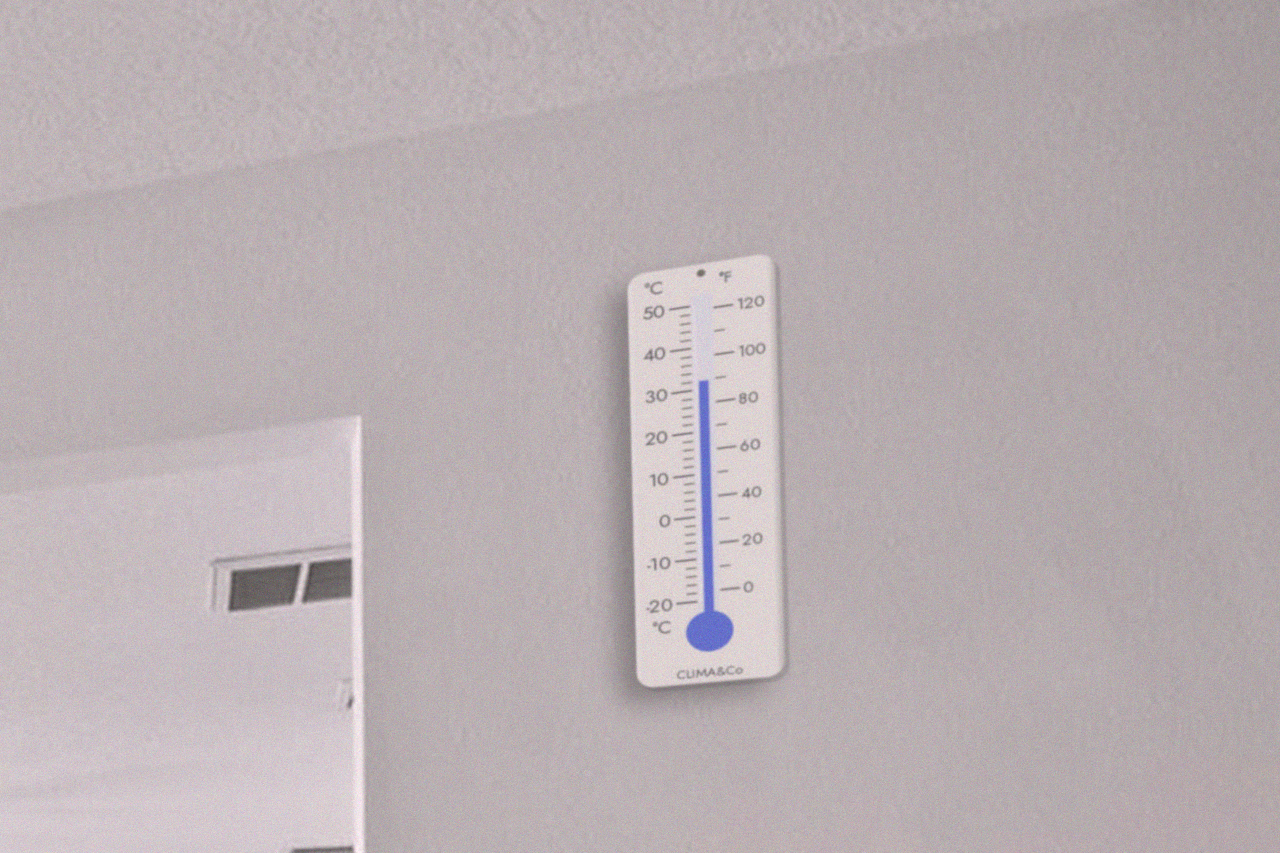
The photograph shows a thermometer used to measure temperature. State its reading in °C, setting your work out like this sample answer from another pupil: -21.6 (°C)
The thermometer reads 32 (°C)
